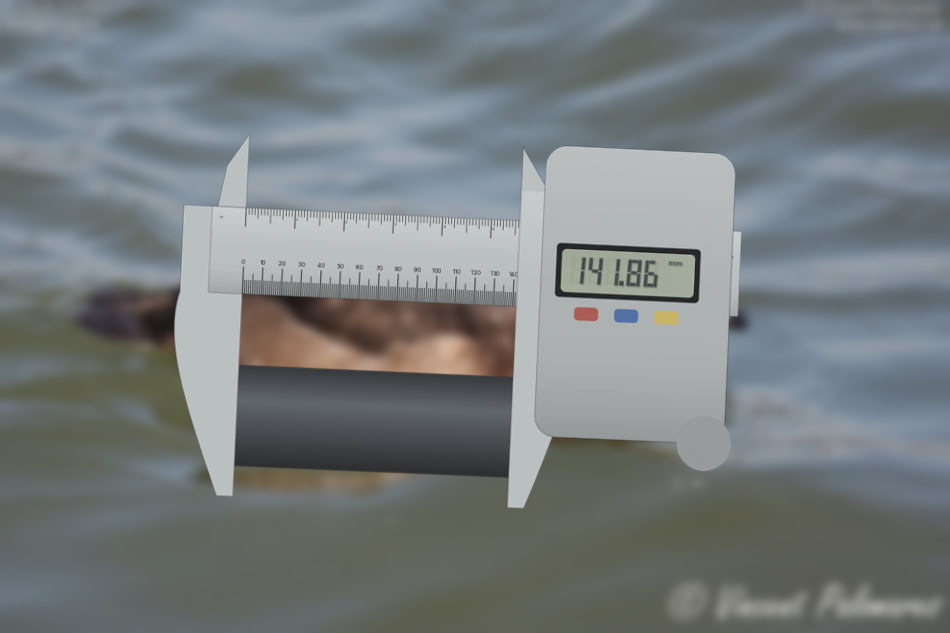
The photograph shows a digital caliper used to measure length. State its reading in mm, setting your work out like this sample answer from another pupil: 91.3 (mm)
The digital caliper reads 141.86 (mm)
